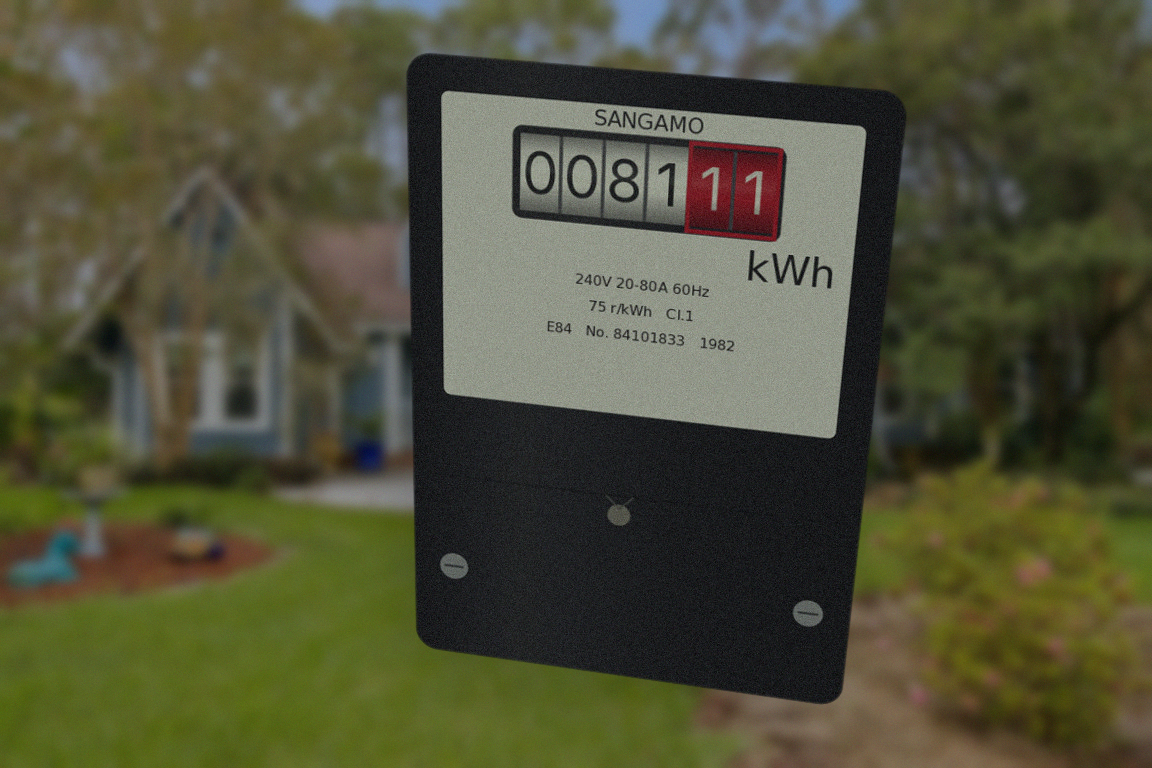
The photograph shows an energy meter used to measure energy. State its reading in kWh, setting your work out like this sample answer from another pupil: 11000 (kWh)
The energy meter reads 81.11 (kWh)
